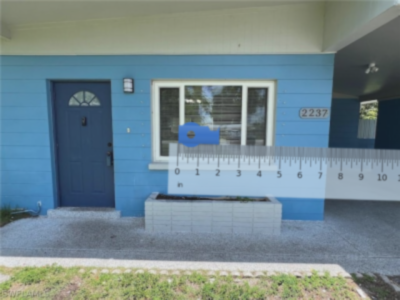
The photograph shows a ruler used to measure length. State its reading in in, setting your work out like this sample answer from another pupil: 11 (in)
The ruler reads 2 (in)
